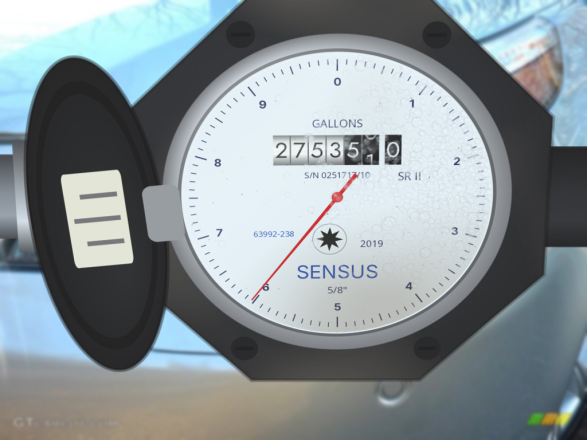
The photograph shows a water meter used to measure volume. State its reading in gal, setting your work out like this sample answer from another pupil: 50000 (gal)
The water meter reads 2753506.0 (gal)
